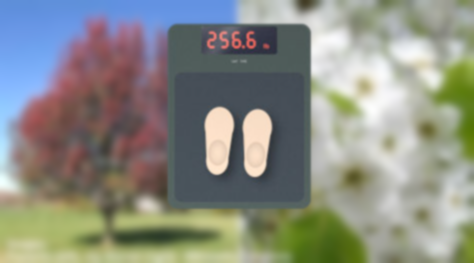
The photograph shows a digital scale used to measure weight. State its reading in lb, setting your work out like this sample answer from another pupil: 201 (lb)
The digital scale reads 256.6 (lb)
